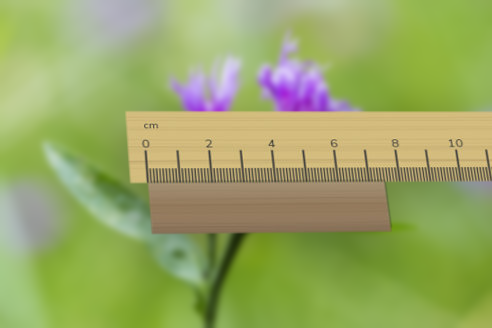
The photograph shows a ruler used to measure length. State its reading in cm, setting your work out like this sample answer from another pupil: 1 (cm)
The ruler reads 7.5 (cm)
